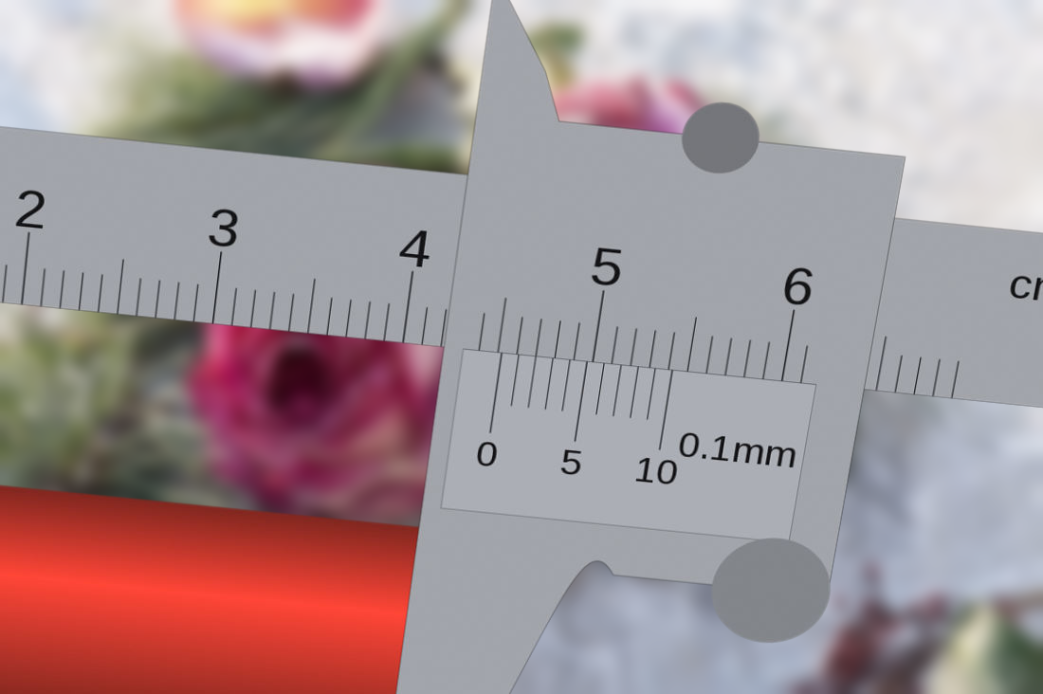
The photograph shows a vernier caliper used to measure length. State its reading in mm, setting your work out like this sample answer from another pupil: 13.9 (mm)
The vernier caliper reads 45.2 (mm)
